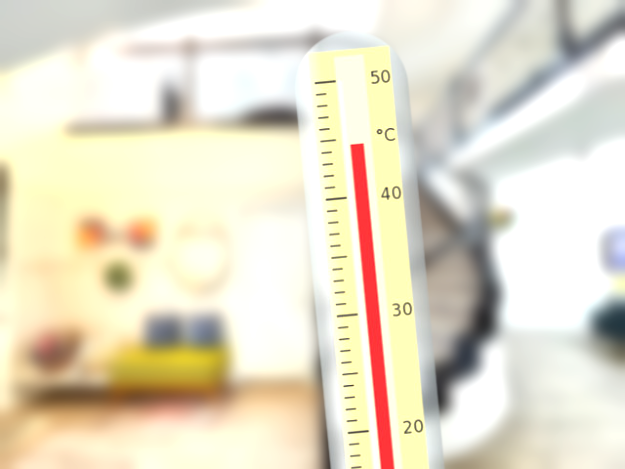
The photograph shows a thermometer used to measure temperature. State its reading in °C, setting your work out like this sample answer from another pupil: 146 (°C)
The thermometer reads 44.5 (°C)
